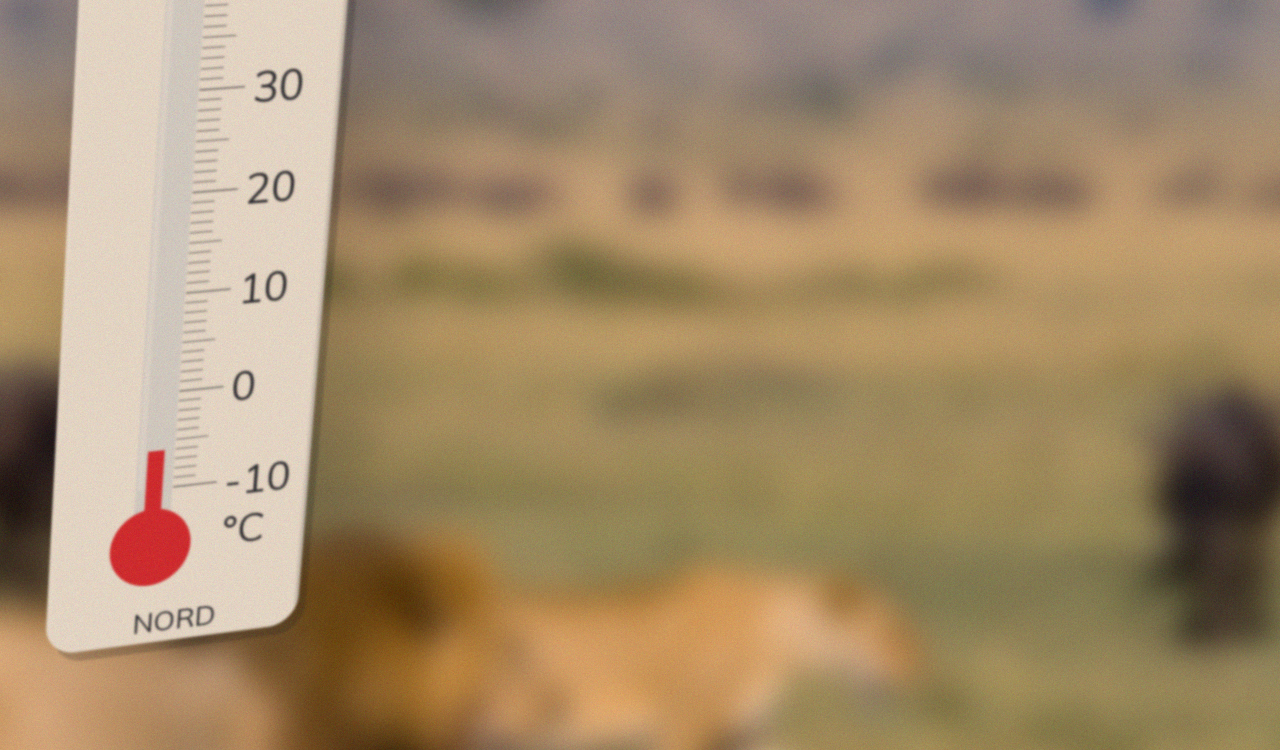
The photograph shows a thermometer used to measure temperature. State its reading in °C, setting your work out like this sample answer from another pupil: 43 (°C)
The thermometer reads -6 (°C)
